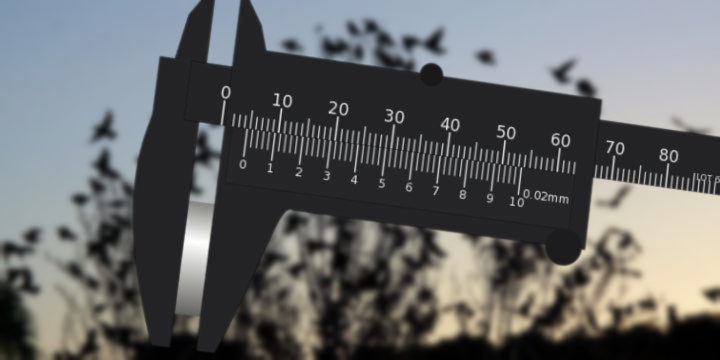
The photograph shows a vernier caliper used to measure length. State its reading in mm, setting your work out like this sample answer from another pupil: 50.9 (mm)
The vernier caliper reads 4.5 (mm)
